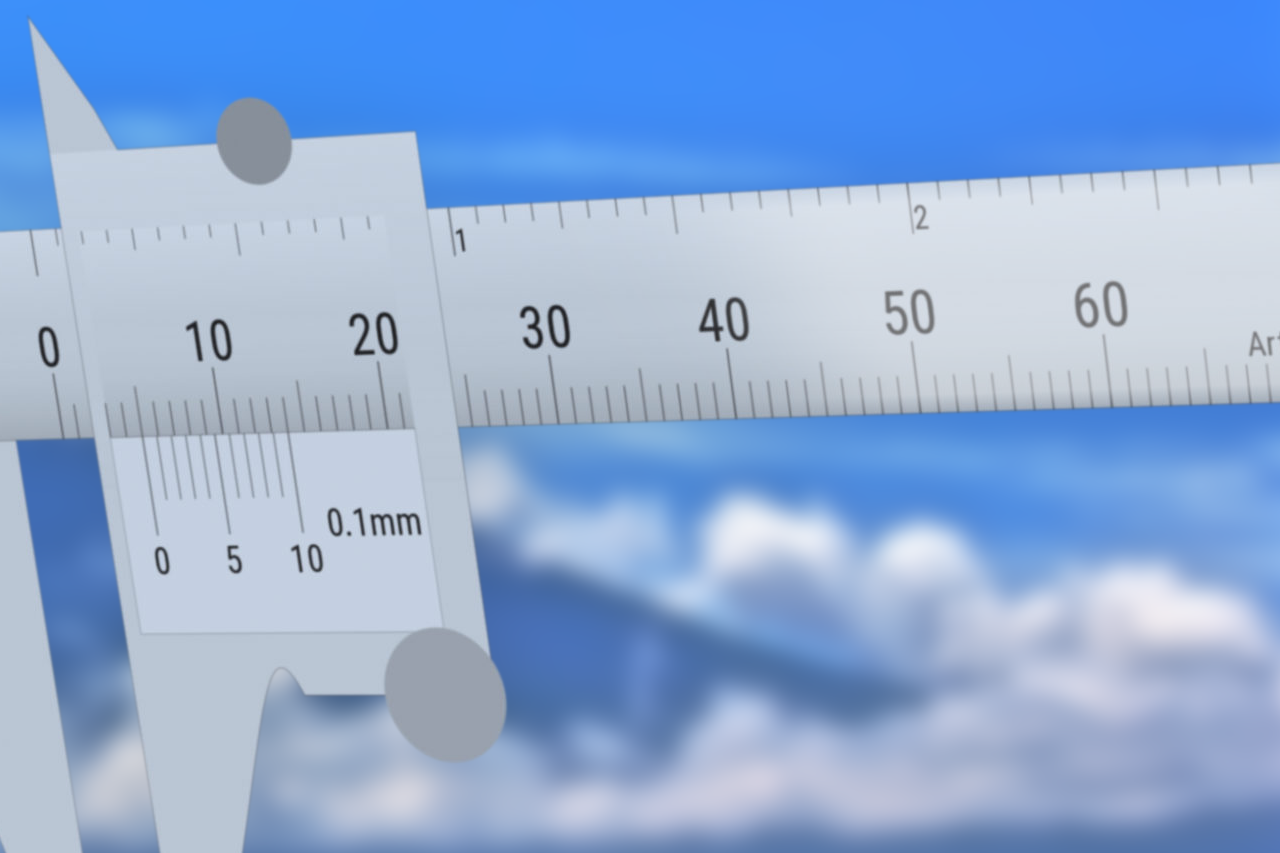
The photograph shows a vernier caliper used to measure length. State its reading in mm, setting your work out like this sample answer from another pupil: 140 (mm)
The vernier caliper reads 5.0 (mm)
